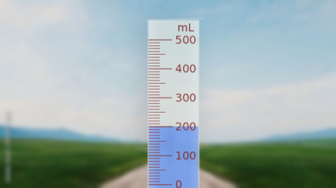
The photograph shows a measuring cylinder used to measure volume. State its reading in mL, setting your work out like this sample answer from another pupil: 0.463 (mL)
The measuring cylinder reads 200 (mL)
